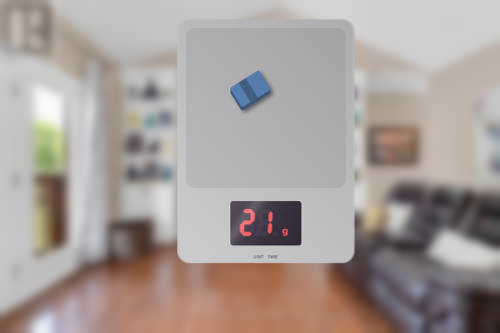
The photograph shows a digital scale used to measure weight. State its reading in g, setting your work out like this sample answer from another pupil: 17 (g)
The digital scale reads 21 (g)
